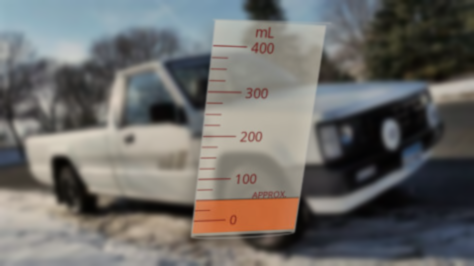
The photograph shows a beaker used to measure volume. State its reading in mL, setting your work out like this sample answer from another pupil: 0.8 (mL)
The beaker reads 50 (mL)
